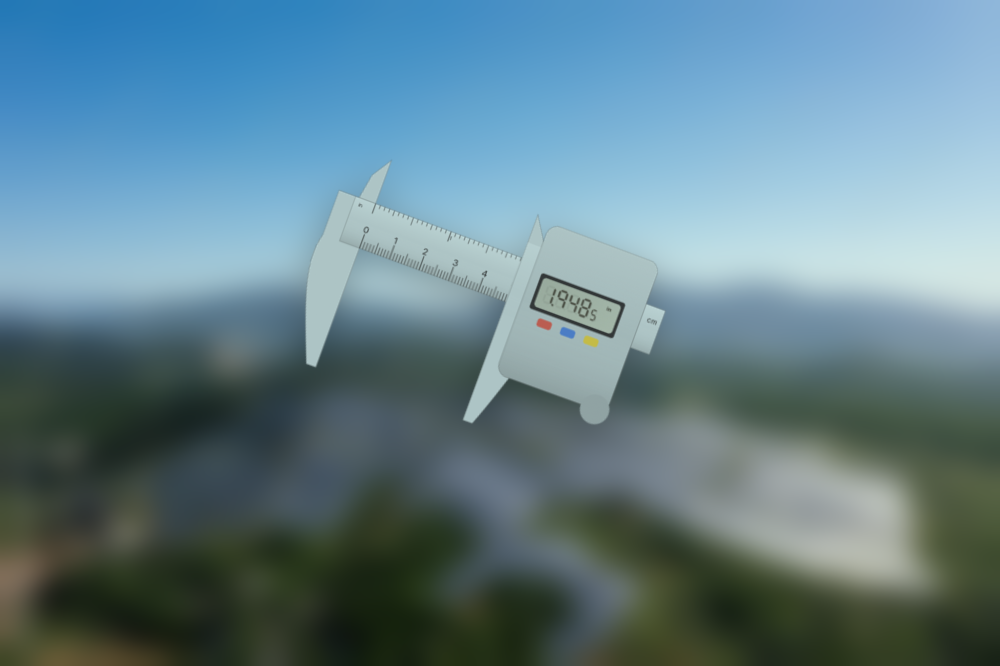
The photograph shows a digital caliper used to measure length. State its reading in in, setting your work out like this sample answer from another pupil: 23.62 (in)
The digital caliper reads 1.9485 (in)
